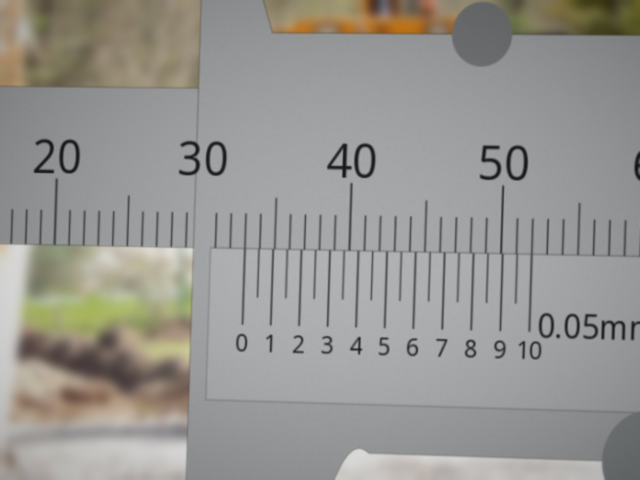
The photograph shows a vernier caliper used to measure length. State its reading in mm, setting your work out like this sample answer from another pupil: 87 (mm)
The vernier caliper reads 33.0 (mm)
